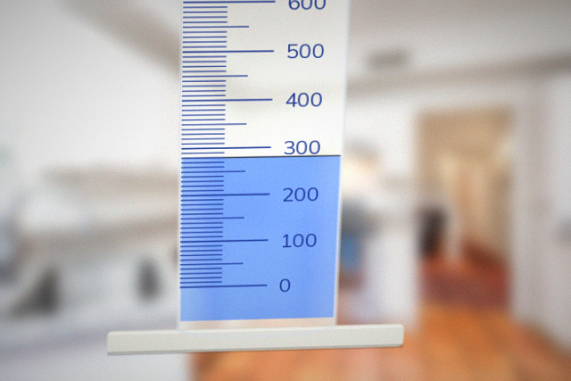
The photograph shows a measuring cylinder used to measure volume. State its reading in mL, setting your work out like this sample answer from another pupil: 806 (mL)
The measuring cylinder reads 280 (mL)
